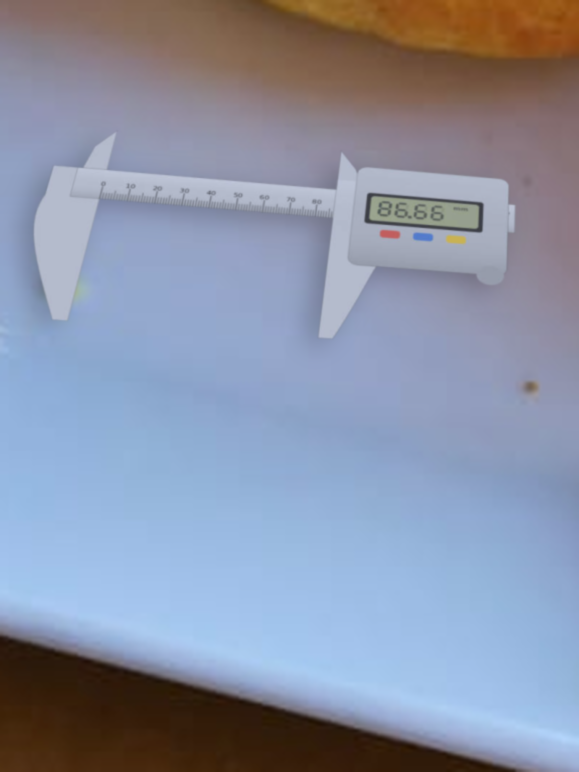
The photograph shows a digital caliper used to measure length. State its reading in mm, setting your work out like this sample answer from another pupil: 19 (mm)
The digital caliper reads 86.66 (mm)
